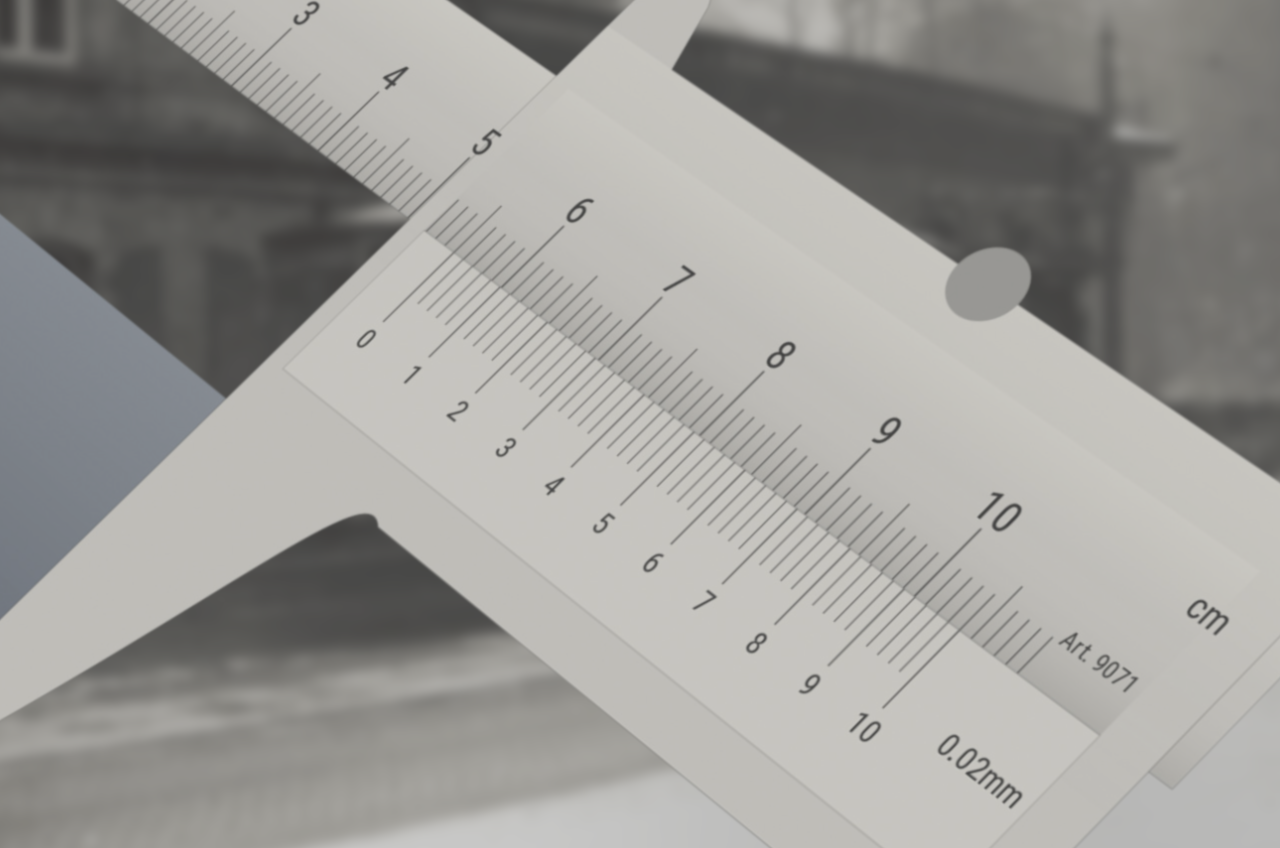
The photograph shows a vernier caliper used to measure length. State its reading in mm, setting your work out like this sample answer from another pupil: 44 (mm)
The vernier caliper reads 55.0 (mm)
